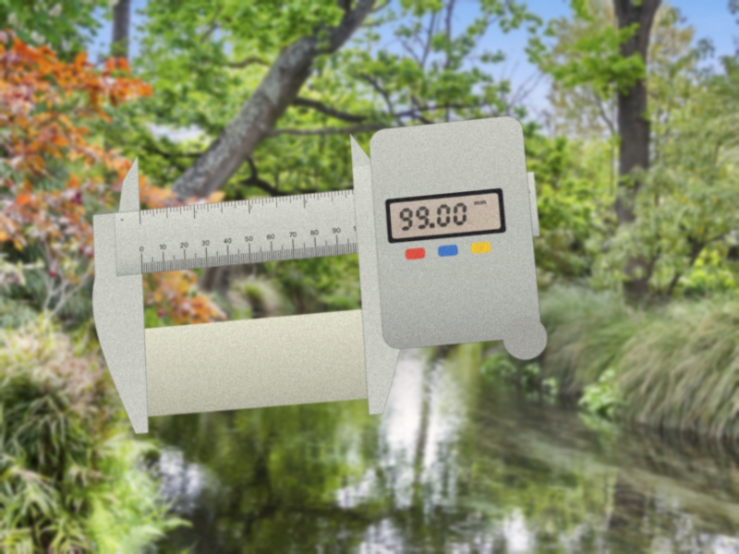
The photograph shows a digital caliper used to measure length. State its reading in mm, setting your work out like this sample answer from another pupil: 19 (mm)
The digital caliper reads 99.00 (mm)
